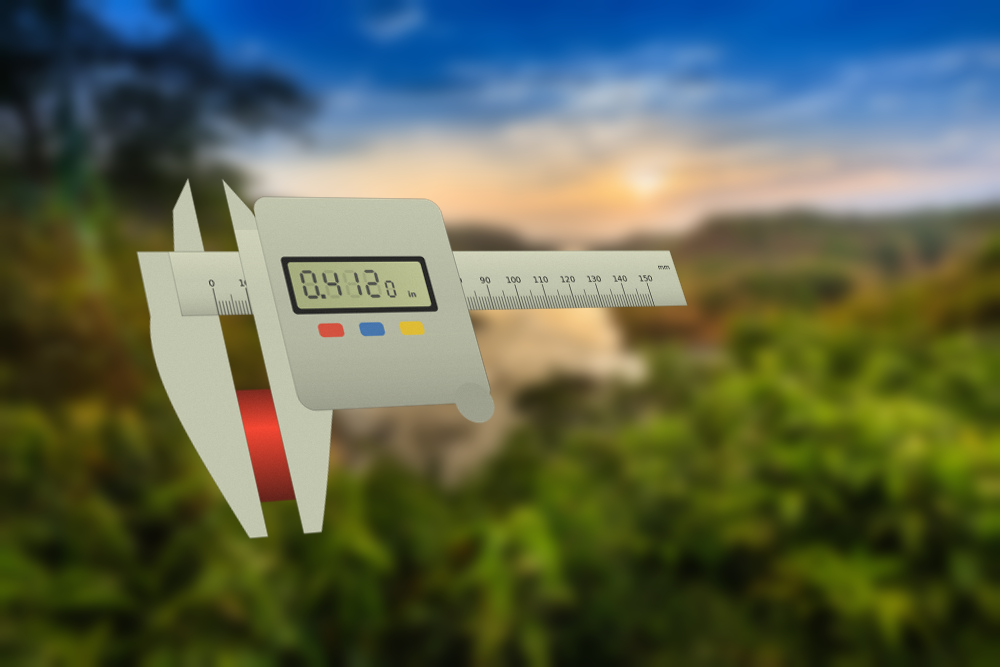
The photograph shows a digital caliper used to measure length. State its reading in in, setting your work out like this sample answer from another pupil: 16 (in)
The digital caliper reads 0.4120 (in)
